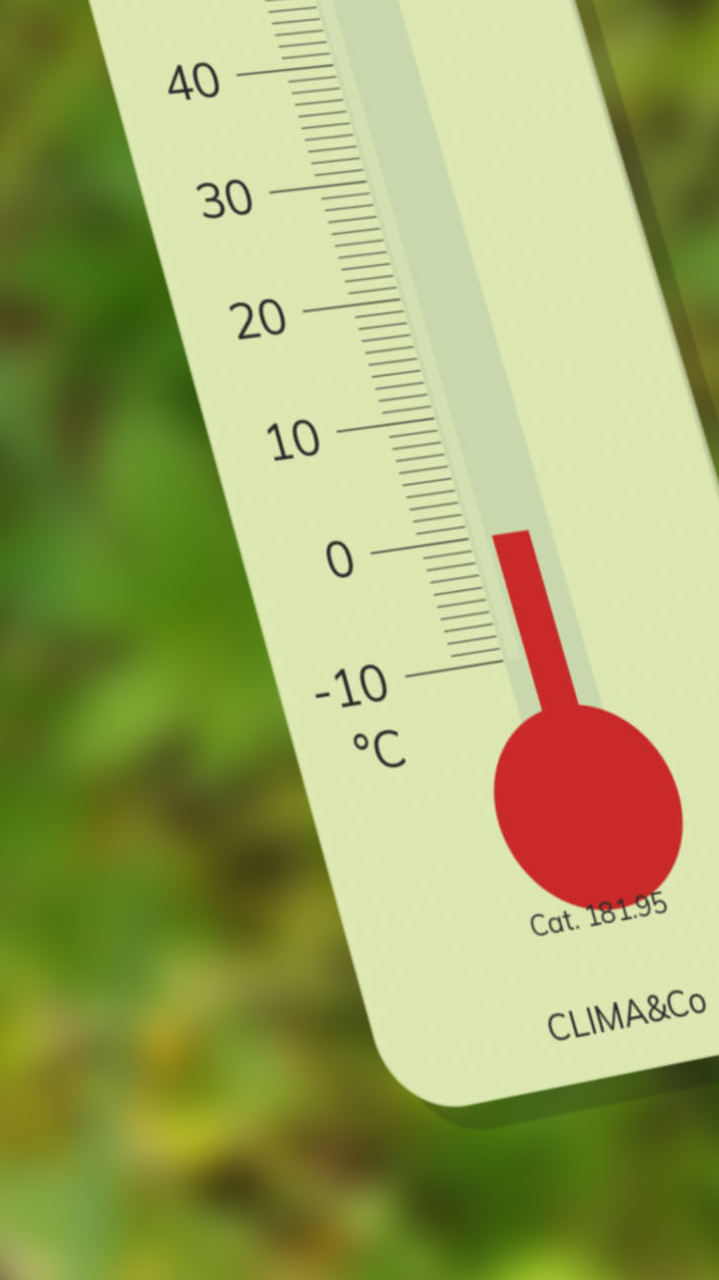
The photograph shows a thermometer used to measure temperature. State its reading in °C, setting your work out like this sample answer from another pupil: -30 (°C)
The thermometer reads 0 (°C)
